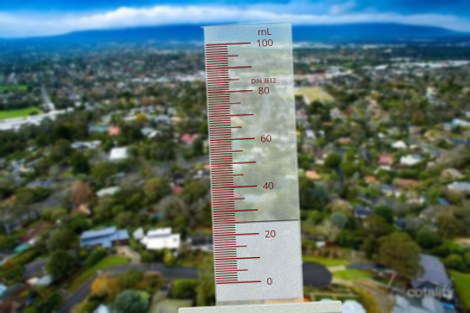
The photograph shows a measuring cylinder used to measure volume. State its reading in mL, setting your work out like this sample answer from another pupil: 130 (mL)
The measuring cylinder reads 25 (mL)
